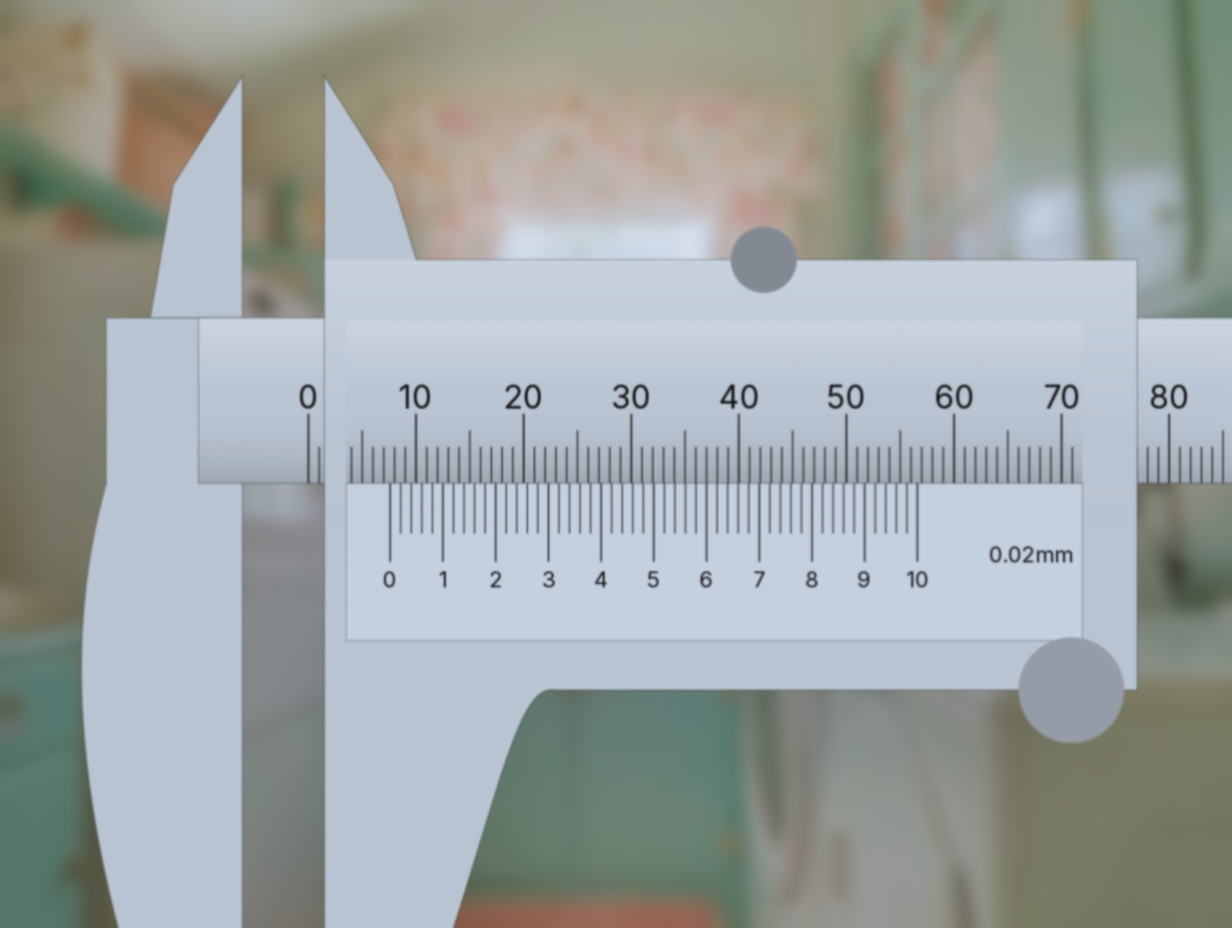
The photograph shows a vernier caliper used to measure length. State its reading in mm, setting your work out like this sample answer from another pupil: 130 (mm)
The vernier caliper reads 7.6 (mm)
